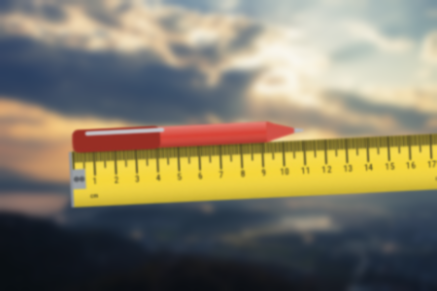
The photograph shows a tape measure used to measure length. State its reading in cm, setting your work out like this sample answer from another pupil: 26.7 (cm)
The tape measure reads 11 (cm)
